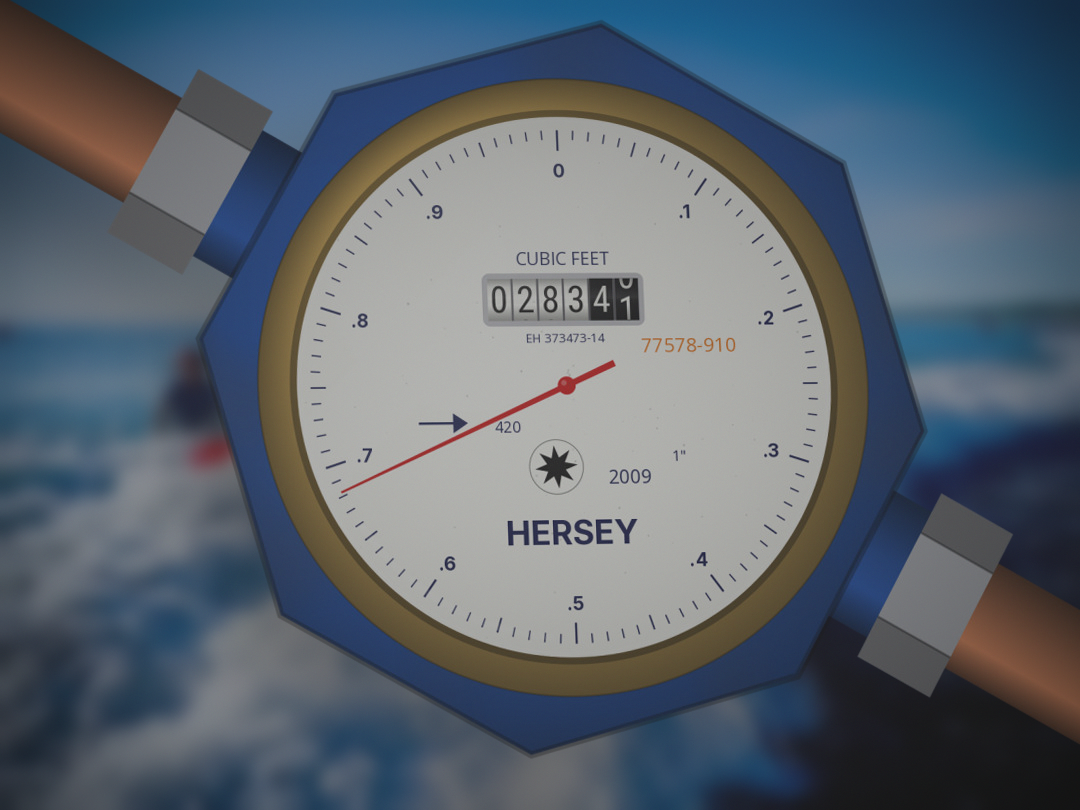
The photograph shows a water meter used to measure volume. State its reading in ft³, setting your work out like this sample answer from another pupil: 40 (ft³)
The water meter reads 28340.68 (ft³)
